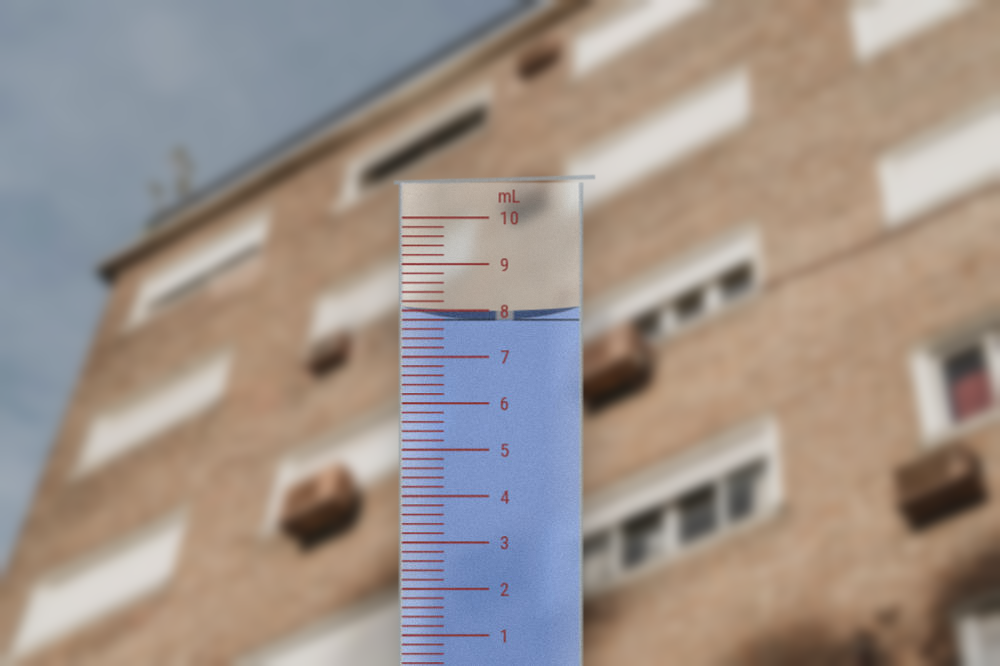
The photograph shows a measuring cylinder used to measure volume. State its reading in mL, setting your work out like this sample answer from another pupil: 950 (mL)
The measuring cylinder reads 7.8 (mL)
